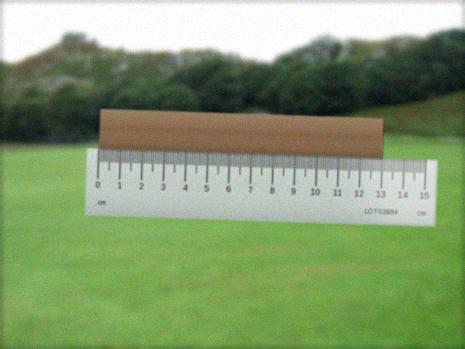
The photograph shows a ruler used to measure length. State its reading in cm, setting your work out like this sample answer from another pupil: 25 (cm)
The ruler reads 13 (cm)
